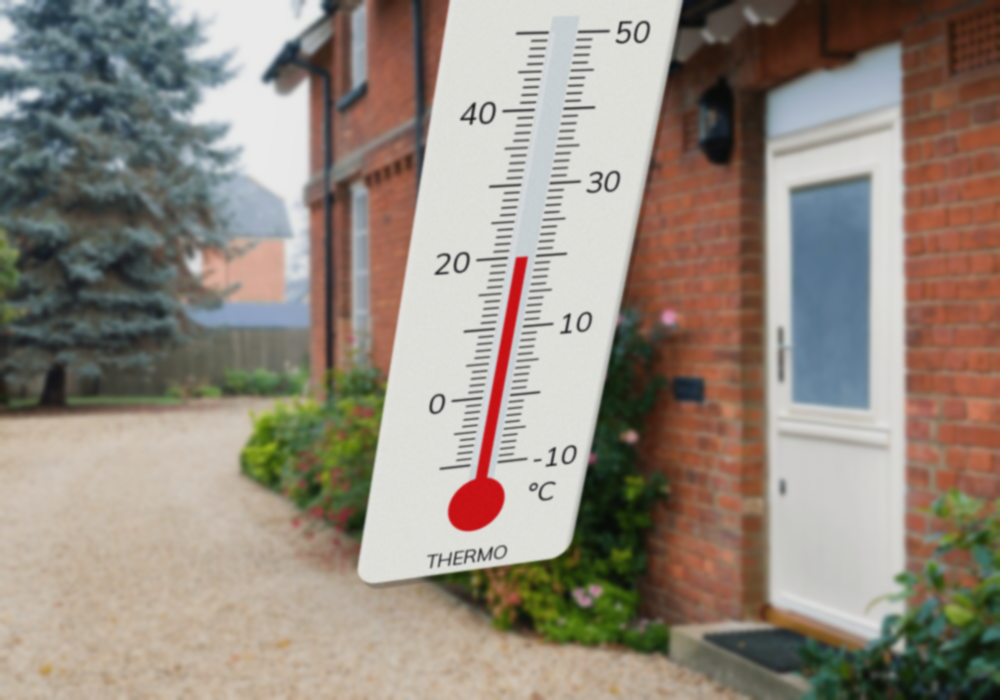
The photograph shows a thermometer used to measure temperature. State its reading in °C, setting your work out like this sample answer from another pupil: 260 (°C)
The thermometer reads 20 (°C)
